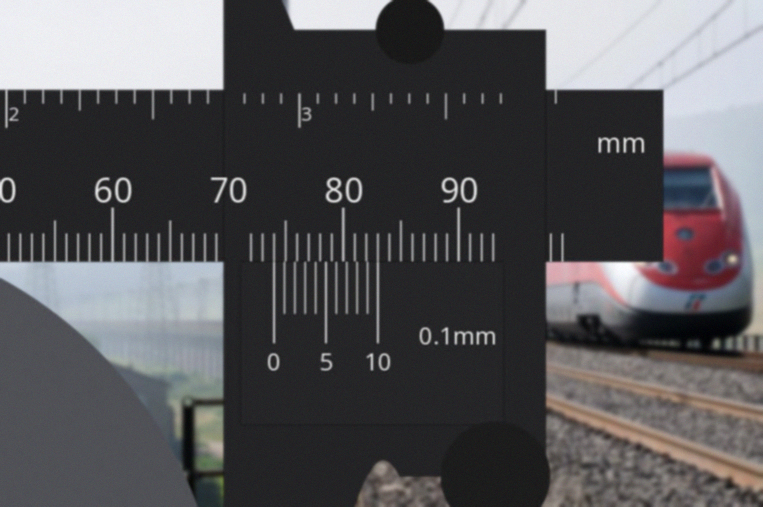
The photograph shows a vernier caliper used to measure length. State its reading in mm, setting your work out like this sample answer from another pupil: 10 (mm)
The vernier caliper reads 74.0 (mm)
